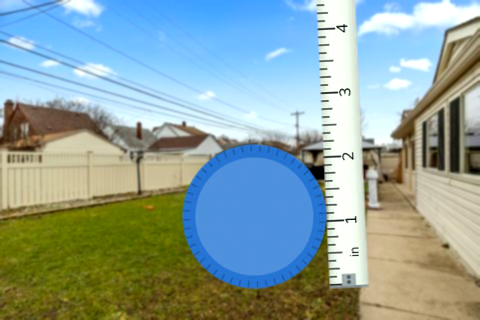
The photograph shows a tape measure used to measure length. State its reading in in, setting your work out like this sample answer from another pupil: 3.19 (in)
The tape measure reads 2.25 (in)
